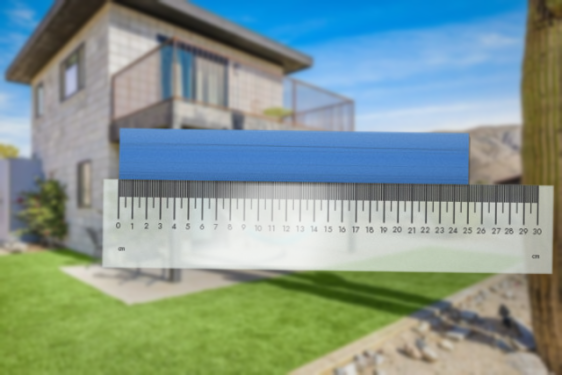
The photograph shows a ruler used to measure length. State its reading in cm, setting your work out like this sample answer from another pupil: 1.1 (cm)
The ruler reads 25 (cm)
